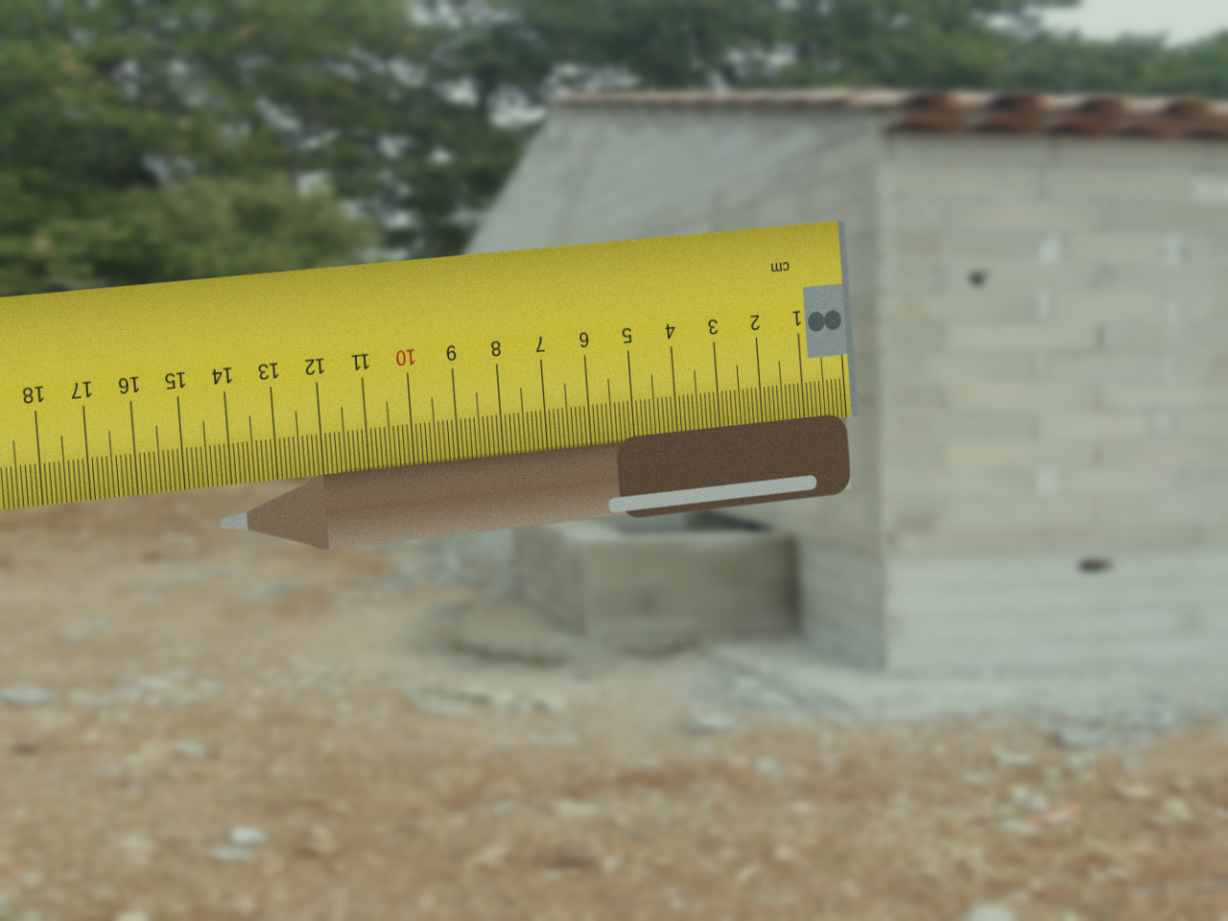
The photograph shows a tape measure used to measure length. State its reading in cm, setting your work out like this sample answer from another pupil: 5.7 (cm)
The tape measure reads 14.3 (cm)
